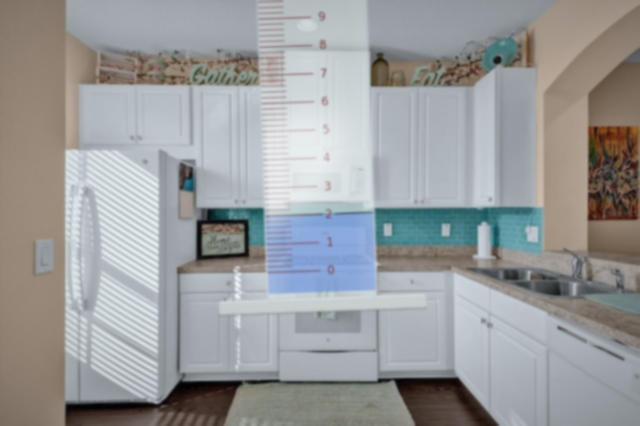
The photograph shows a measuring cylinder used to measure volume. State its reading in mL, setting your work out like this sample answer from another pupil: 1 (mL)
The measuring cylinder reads 2 (mL)
